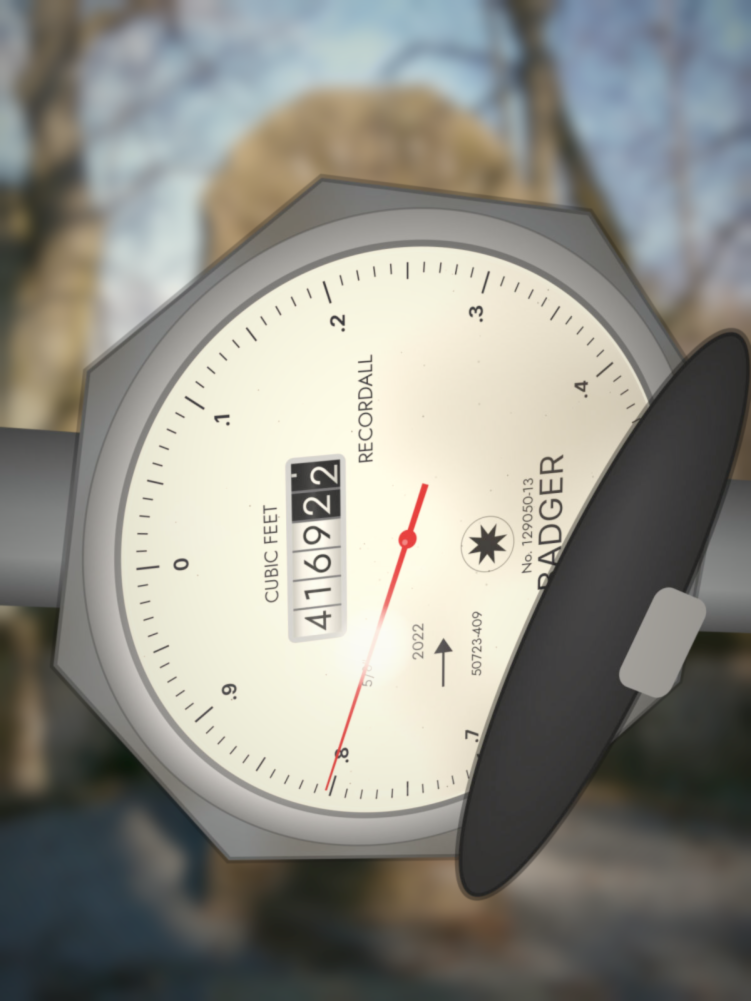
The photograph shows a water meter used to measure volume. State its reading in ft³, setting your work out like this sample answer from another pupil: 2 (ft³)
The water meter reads 416921.80 (ft³)
